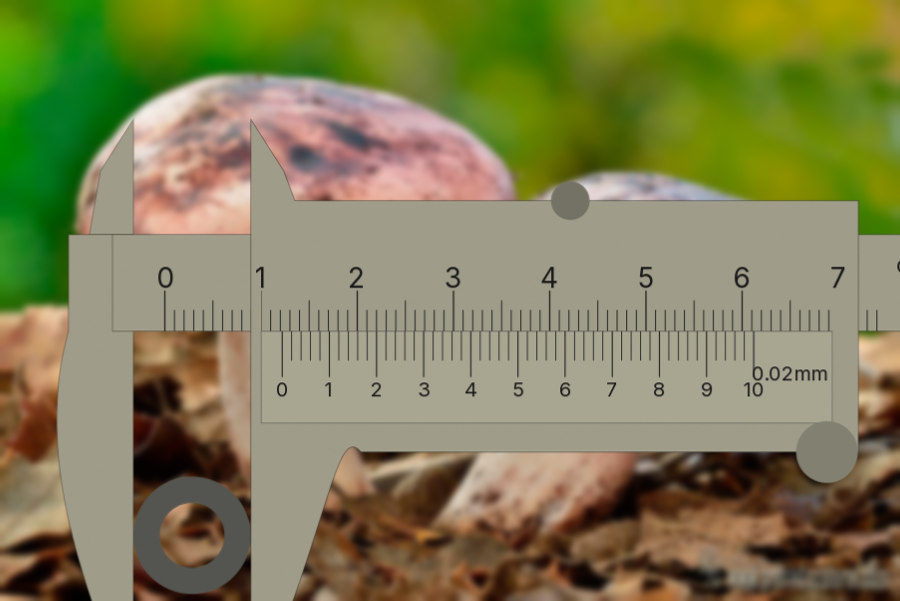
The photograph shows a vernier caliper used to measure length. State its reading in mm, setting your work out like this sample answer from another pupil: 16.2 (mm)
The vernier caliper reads 12.2 (mm)
